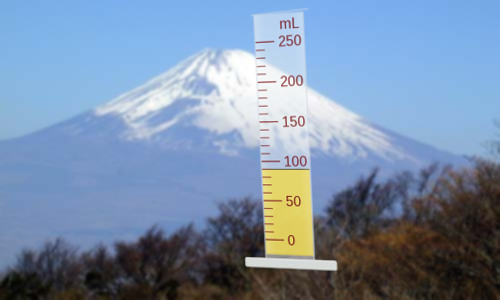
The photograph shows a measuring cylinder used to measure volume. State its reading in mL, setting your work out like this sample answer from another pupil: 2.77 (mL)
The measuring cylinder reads 90 (mL)
